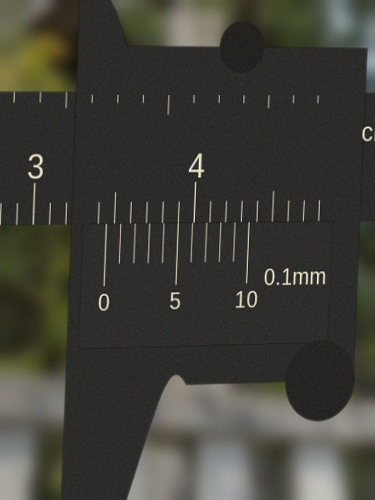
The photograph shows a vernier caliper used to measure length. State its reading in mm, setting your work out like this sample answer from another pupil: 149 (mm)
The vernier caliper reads 34.5 (mm)
